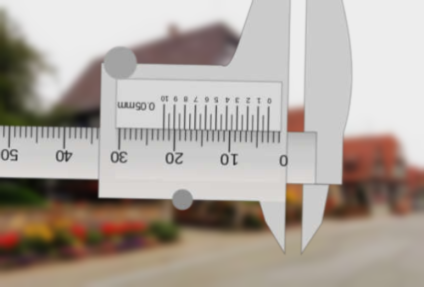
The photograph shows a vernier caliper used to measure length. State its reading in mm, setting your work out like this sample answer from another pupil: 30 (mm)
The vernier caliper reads 3.0 (mm)
